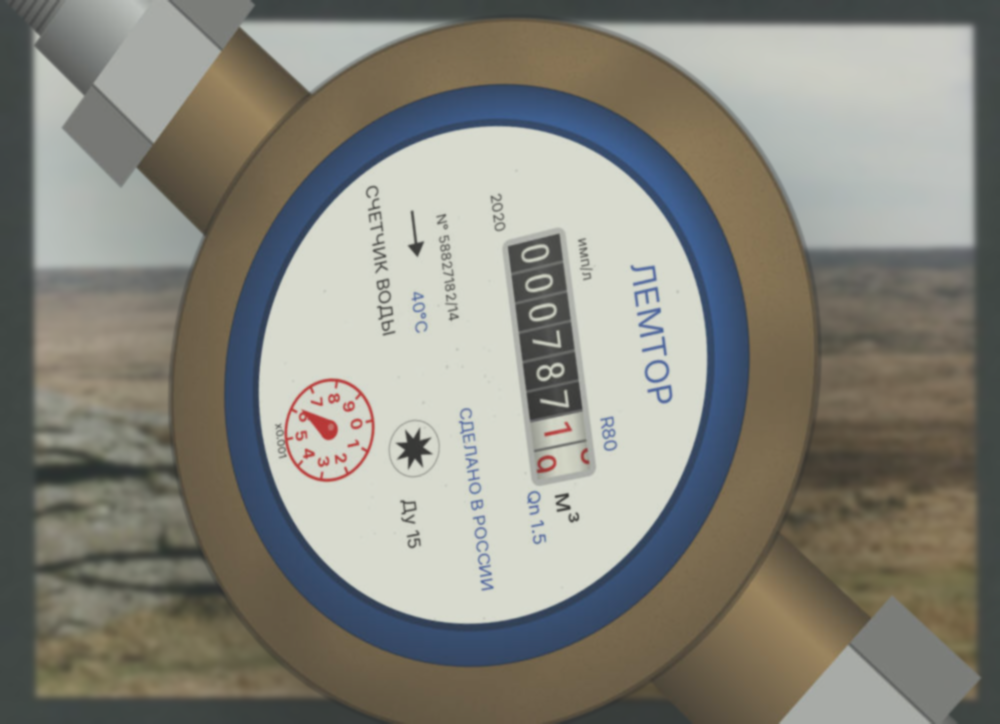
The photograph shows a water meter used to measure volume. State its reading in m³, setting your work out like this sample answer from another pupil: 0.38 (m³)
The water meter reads 787.186 (m³)
